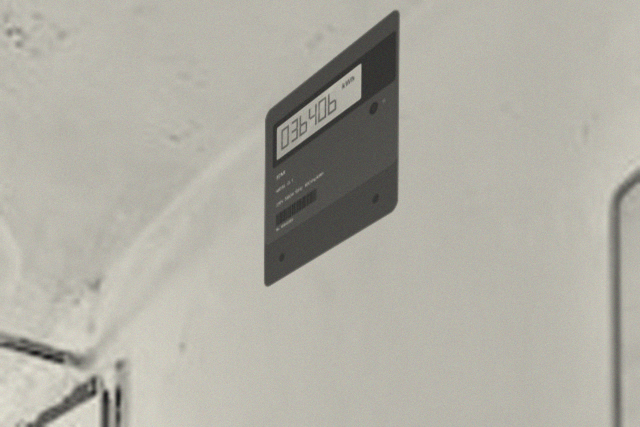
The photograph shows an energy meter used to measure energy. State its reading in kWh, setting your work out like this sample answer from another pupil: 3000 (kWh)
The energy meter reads 36406 (kWh)
